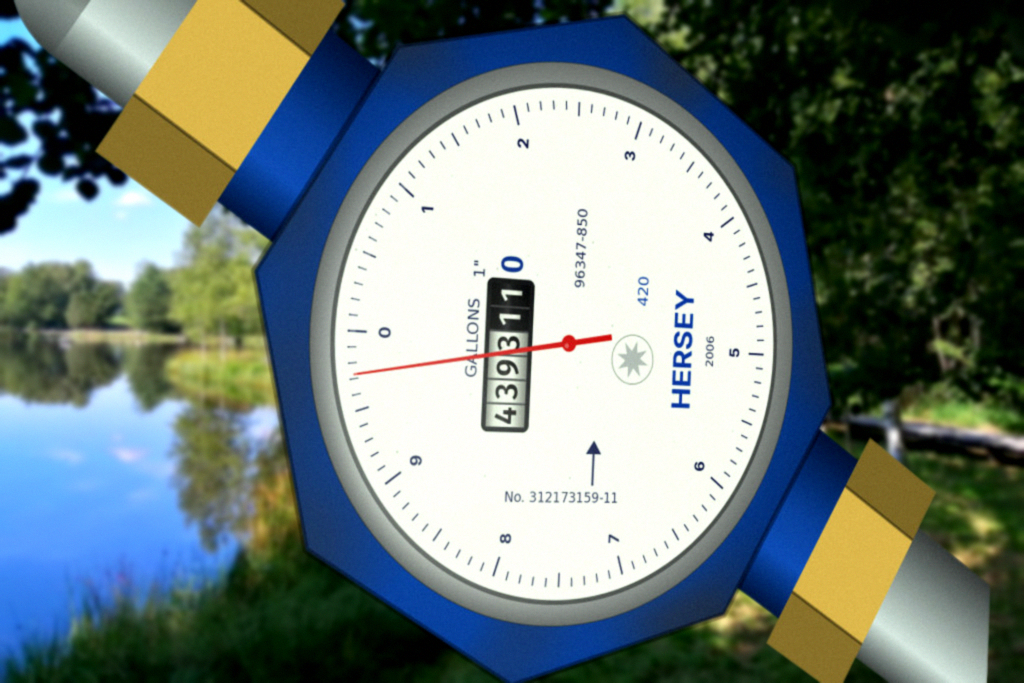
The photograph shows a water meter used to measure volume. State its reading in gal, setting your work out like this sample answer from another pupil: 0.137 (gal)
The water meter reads 4393109.7 (gal)
